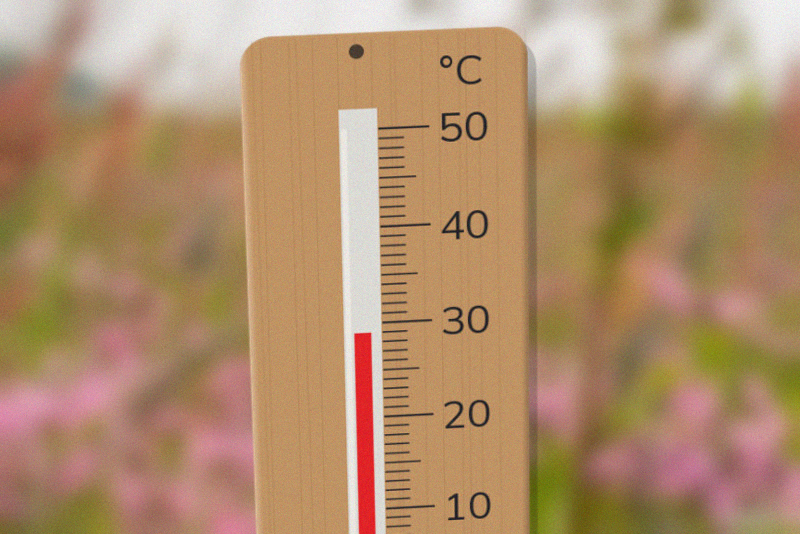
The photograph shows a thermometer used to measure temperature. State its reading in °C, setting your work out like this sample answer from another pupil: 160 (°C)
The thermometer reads 29 (°C)
